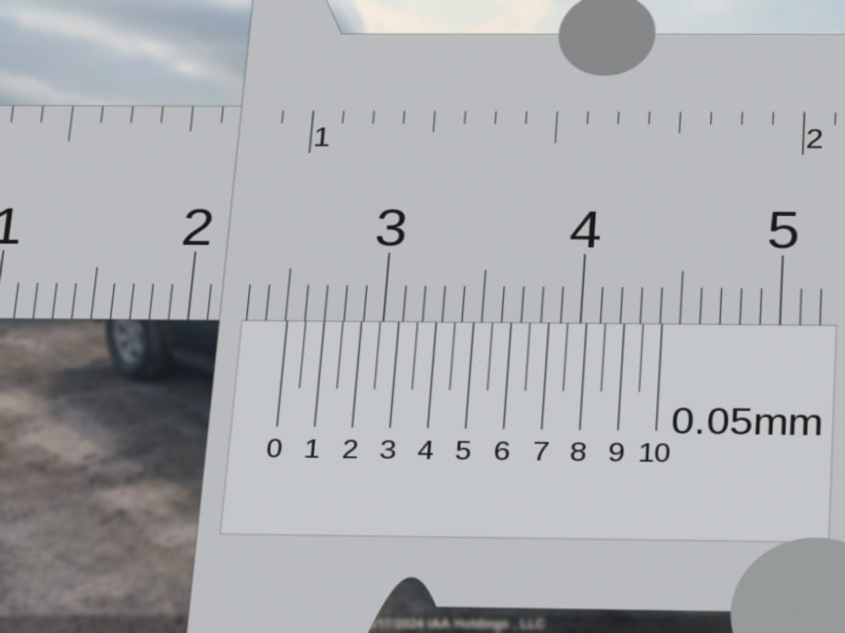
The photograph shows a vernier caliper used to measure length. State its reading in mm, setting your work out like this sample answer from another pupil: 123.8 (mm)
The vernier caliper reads 25.1 (mm)
